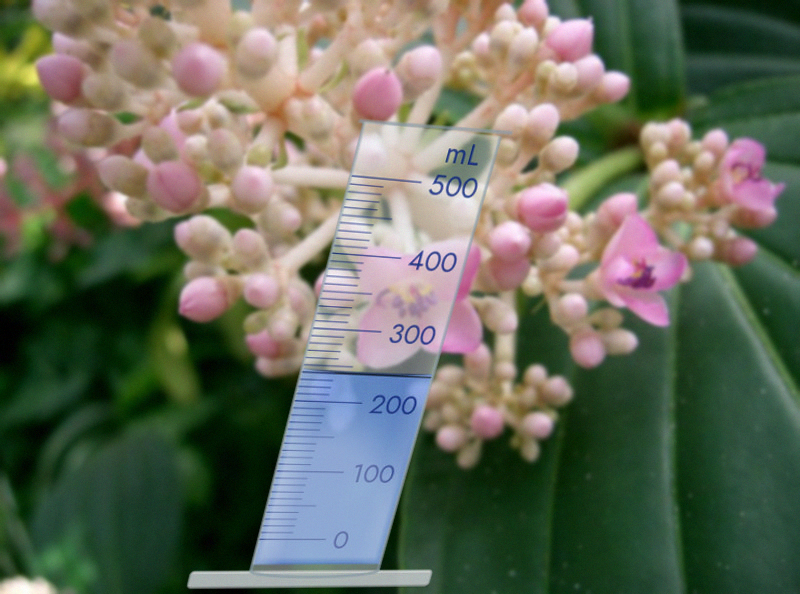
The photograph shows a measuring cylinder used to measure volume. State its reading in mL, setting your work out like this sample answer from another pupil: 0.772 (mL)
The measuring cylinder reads 240 (mL)
